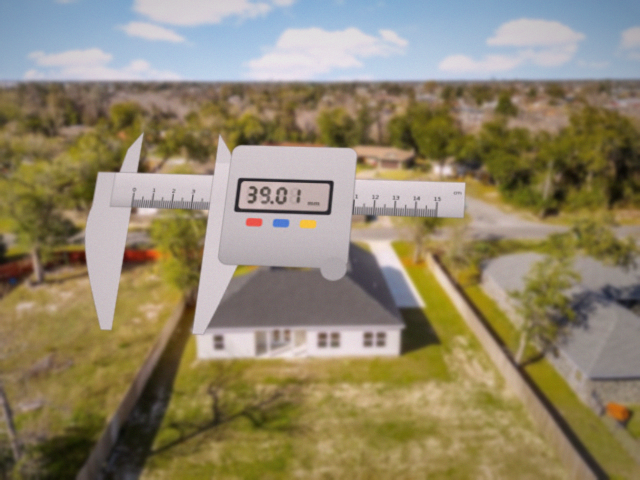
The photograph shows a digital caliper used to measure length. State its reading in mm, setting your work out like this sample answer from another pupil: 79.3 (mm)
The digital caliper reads 39.01 (mm)
